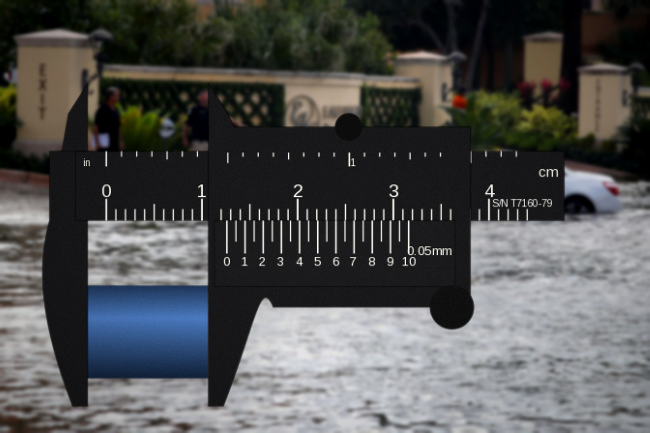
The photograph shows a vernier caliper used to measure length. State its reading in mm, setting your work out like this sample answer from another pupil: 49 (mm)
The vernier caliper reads 12.6 (mm)
